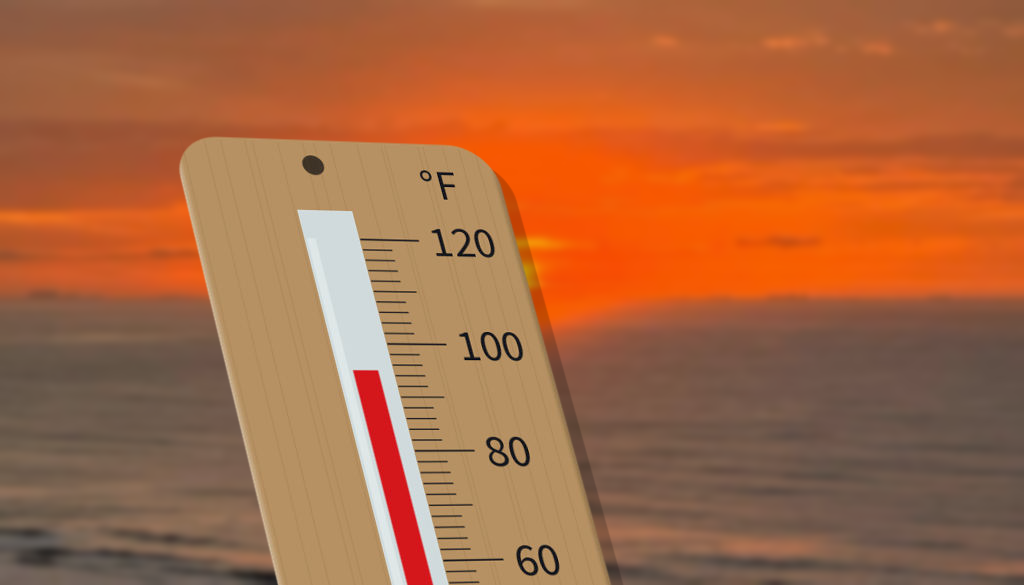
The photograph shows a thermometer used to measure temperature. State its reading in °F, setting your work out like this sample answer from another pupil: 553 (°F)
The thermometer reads 95 (°F)
